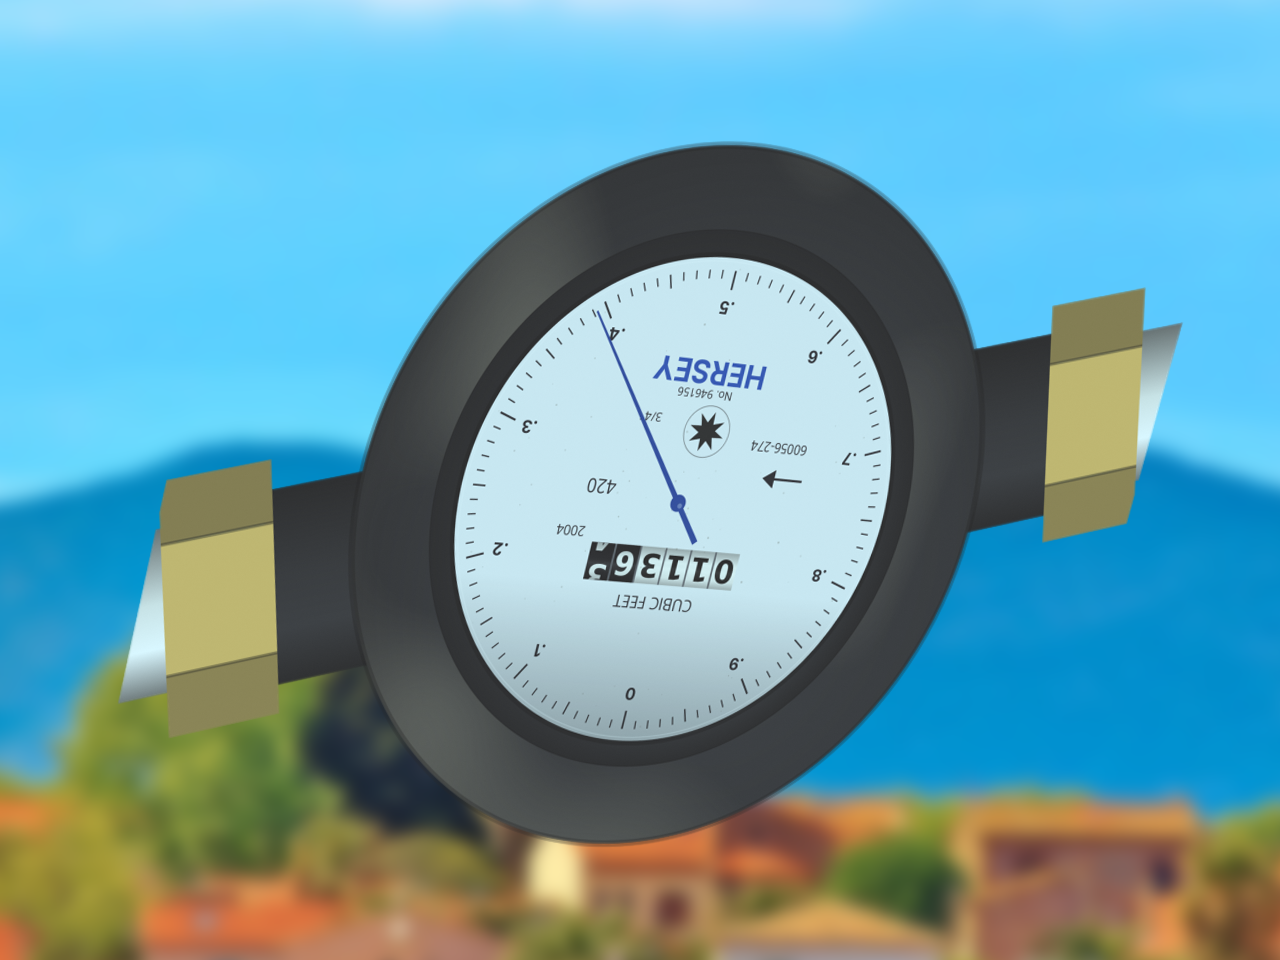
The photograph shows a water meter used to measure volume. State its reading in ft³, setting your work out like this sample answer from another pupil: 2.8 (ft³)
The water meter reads 11363.39 (ft³)
